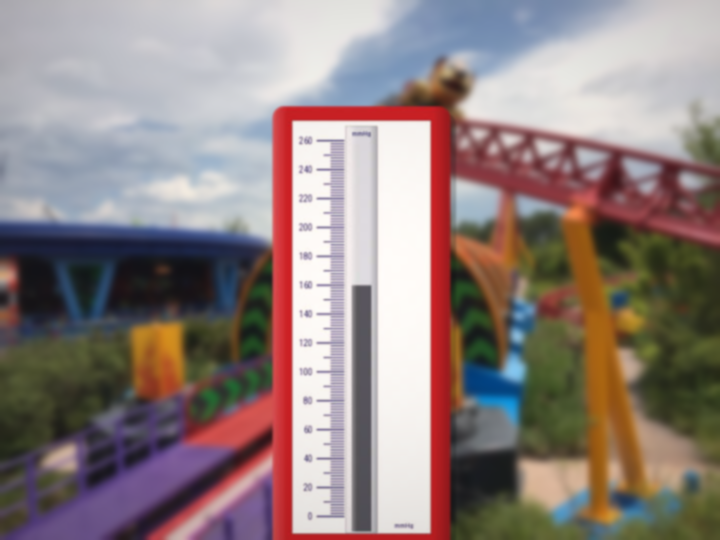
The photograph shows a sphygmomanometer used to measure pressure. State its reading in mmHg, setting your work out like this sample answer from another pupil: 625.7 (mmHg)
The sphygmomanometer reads 160 (mmHg)
